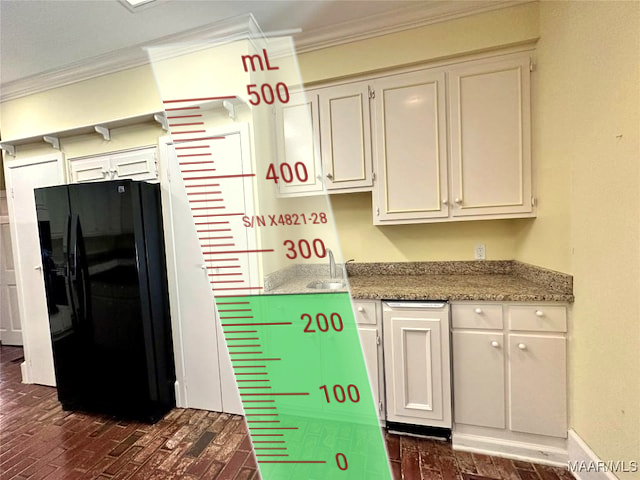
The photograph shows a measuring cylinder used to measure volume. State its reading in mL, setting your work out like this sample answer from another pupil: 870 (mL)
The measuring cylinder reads 240 (mL)
